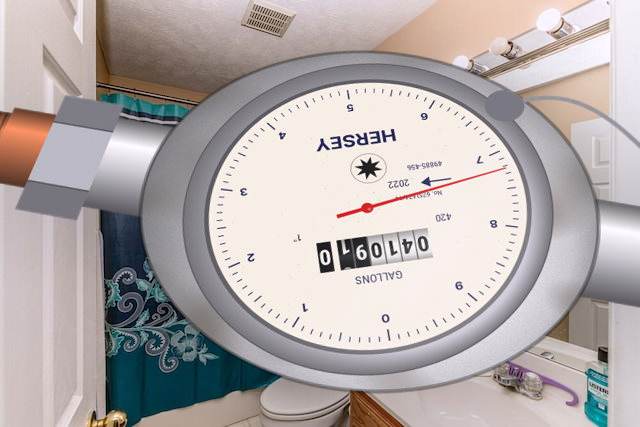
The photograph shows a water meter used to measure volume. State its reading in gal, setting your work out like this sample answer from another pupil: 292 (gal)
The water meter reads 410907.2 (gal)
